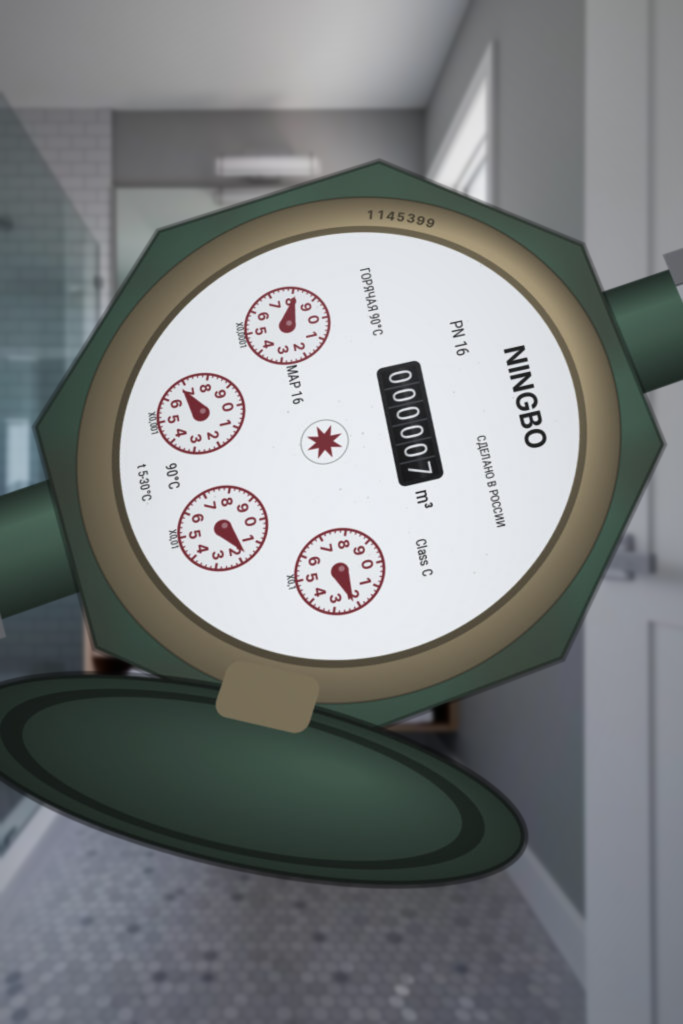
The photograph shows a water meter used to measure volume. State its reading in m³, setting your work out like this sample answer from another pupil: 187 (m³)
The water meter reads 7.2168 (m³)
